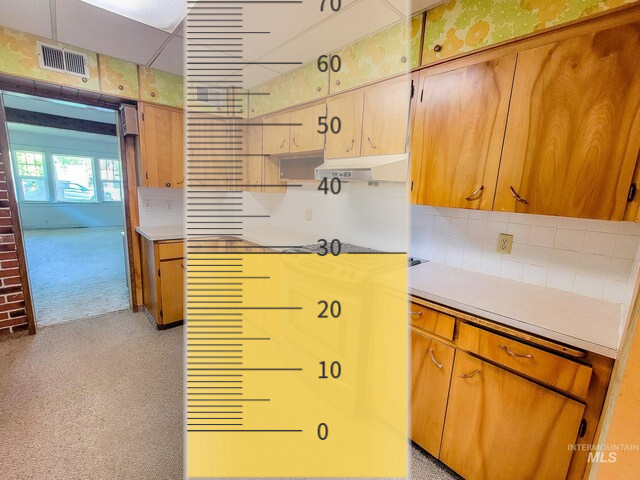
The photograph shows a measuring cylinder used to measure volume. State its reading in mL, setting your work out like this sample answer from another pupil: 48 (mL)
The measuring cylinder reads 29 (mL)
